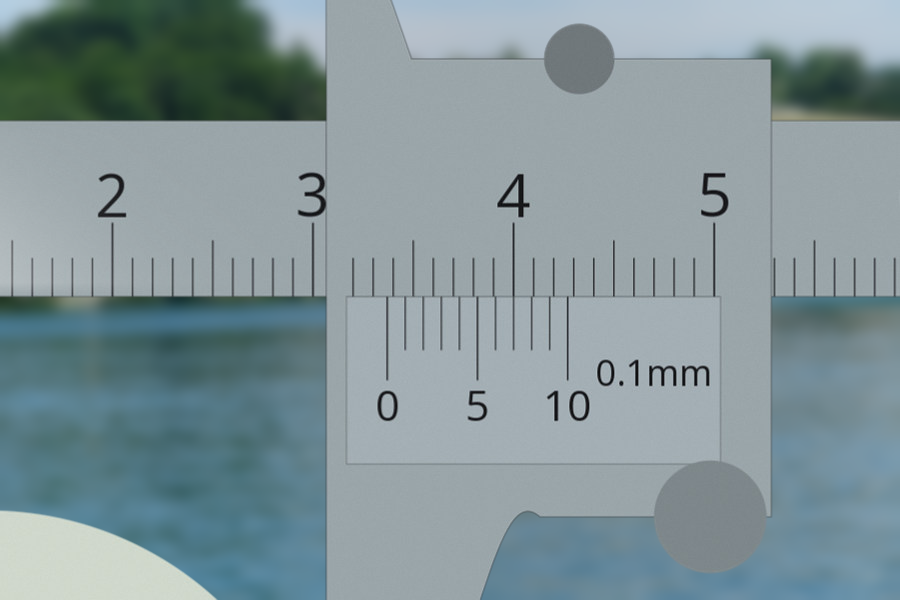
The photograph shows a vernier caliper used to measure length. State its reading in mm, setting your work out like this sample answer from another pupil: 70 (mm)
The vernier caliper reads 33.7 (mm)
